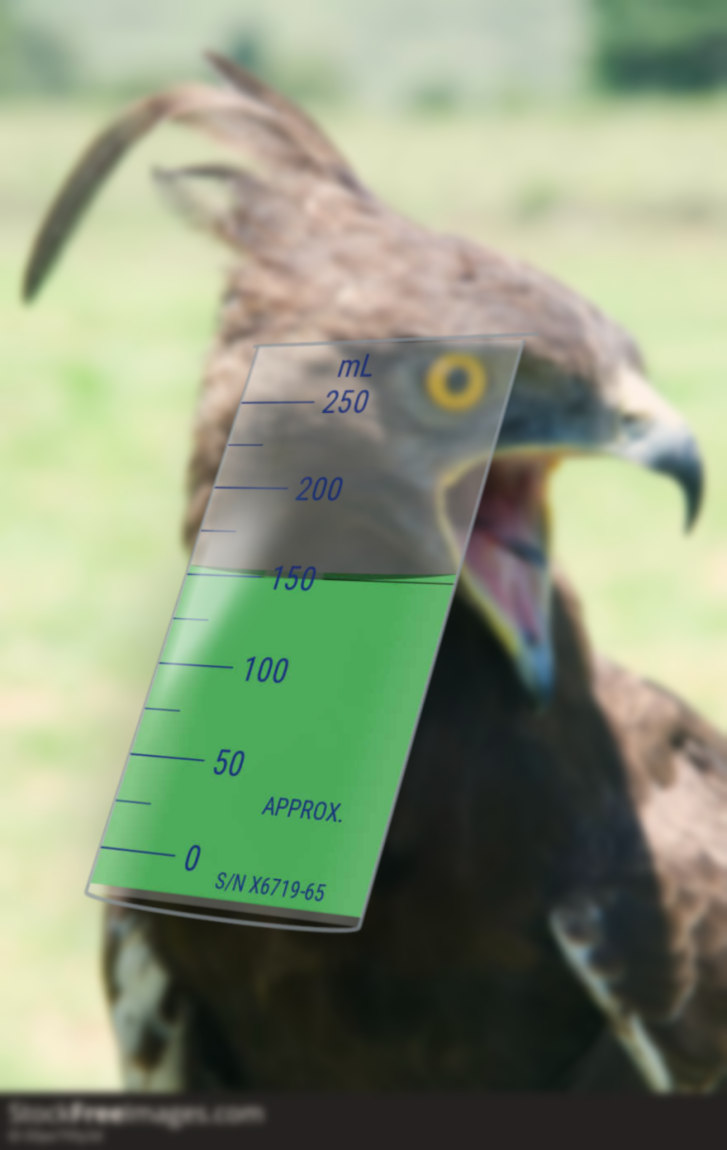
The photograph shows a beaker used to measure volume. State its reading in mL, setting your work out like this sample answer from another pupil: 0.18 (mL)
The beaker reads 150 (mL)
